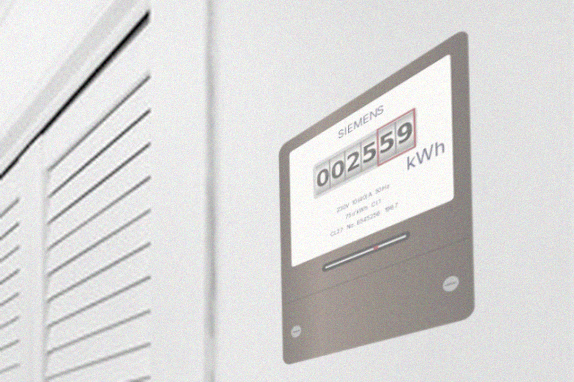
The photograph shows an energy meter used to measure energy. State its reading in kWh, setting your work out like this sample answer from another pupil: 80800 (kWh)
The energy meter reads 25.59 (kWh)
